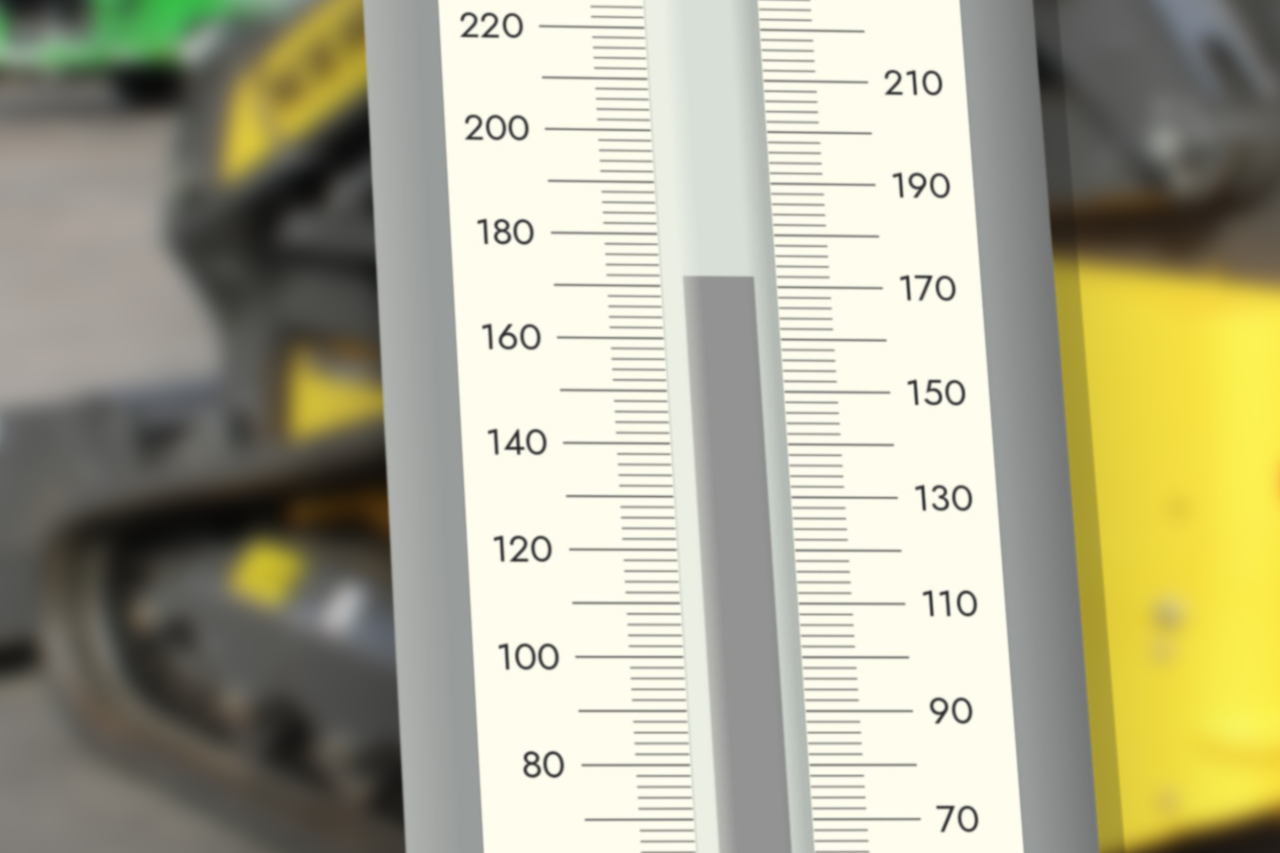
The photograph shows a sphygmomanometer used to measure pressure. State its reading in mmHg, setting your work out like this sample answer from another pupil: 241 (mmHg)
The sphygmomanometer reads 172 (mmHg)
